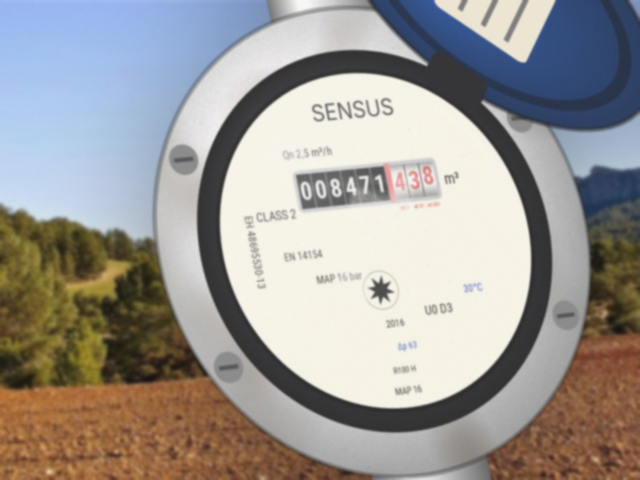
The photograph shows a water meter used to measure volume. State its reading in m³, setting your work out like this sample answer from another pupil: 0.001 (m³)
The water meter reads 8471.438 (m³)
